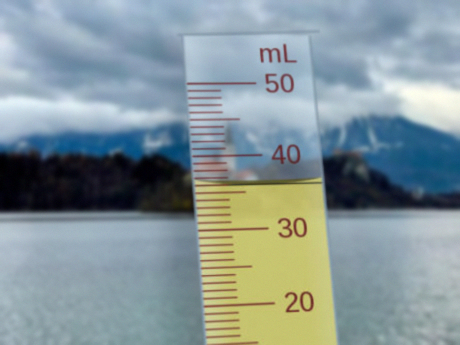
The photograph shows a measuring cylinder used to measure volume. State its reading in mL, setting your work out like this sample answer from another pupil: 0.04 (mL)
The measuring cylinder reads 36 (mL)
